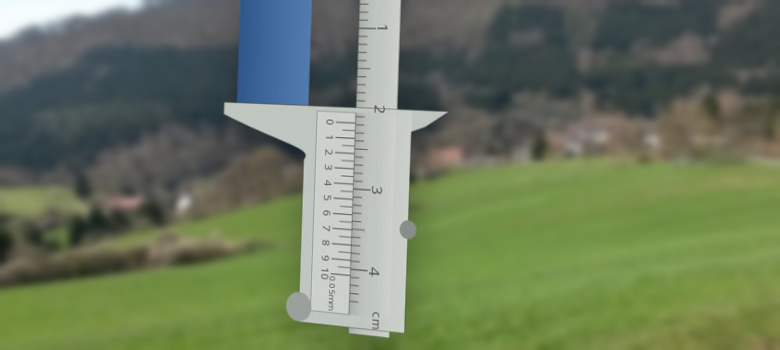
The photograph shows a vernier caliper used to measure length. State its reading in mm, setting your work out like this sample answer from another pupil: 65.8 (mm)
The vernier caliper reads 21.8 (mm)
